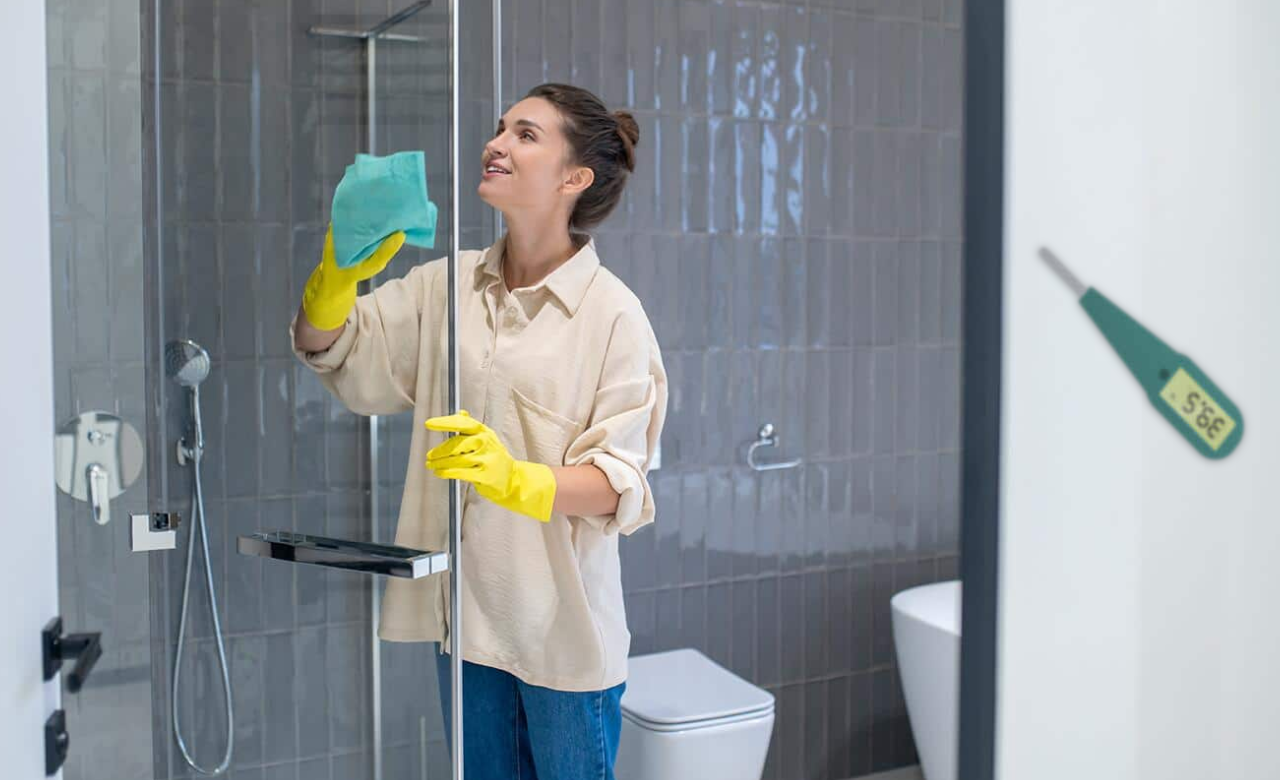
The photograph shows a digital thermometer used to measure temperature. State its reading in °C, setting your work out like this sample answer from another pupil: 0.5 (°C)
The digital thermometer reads 39.5 (°C)
